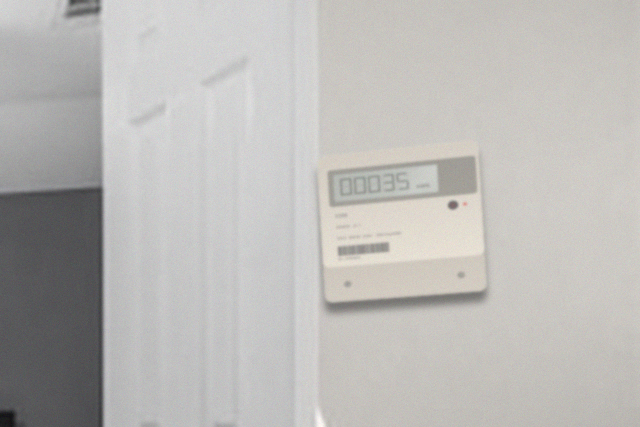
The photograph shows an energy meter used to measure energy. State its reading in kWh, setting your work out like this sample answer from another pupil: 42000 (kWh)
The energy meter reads 35 (kWh)
